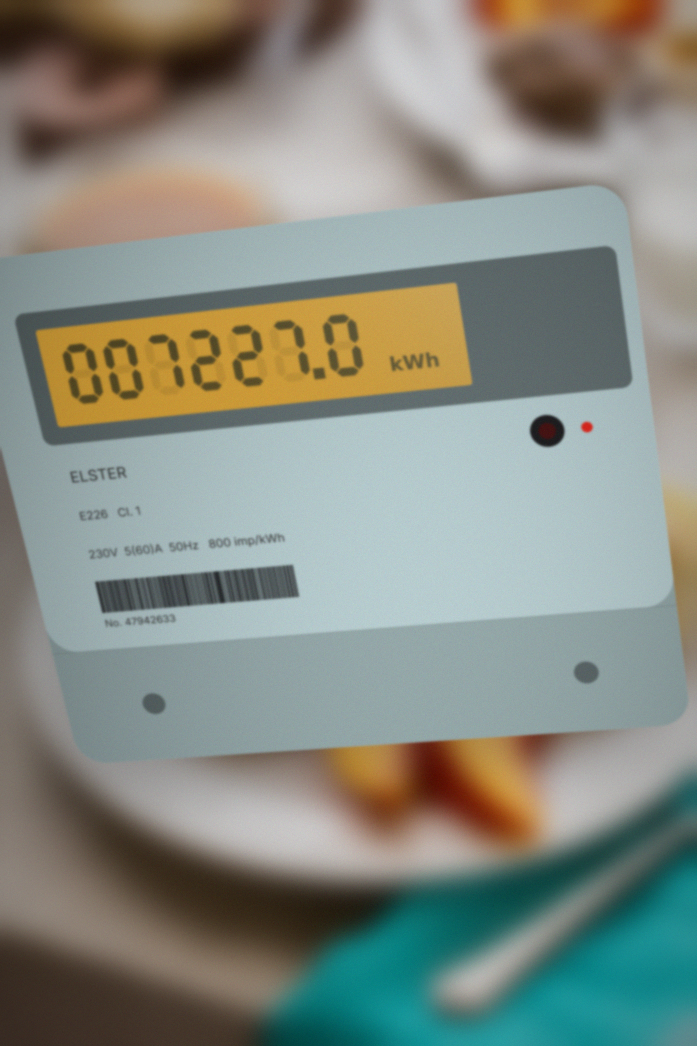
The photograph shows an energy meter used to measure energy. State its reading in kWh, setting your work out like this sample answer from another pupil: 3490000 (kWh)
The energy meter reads 7227.0 (kWh)
